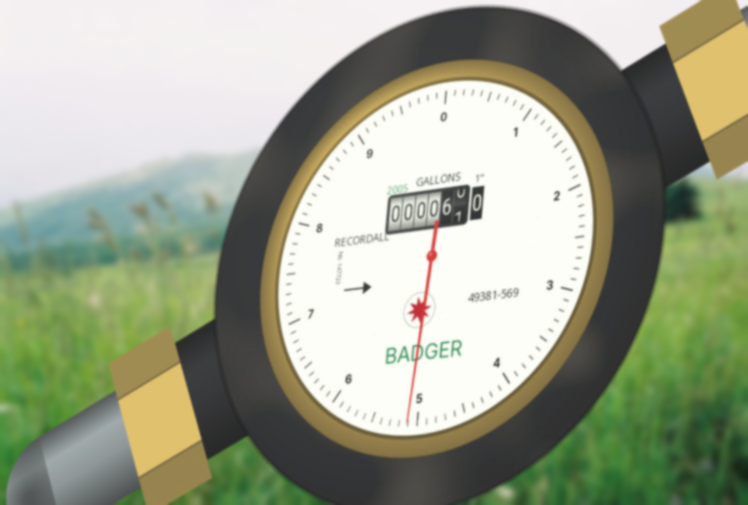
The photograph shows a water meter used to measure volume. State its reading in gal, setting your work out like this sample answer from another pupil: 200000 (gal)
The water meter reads 605.1 (gal)
